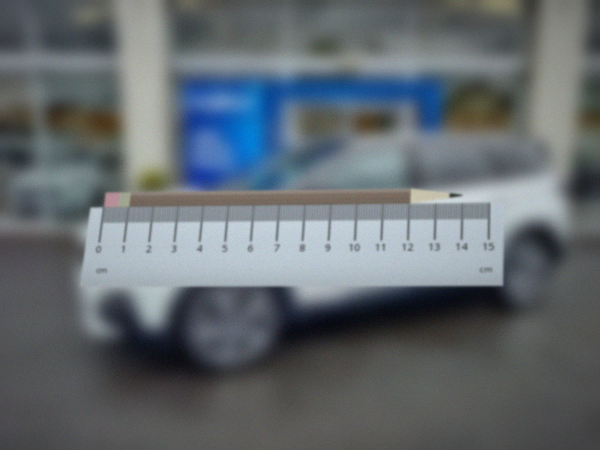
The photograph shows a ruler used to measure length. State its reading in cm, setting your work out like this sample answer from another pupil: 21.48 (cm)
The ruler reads 14 (cm)
